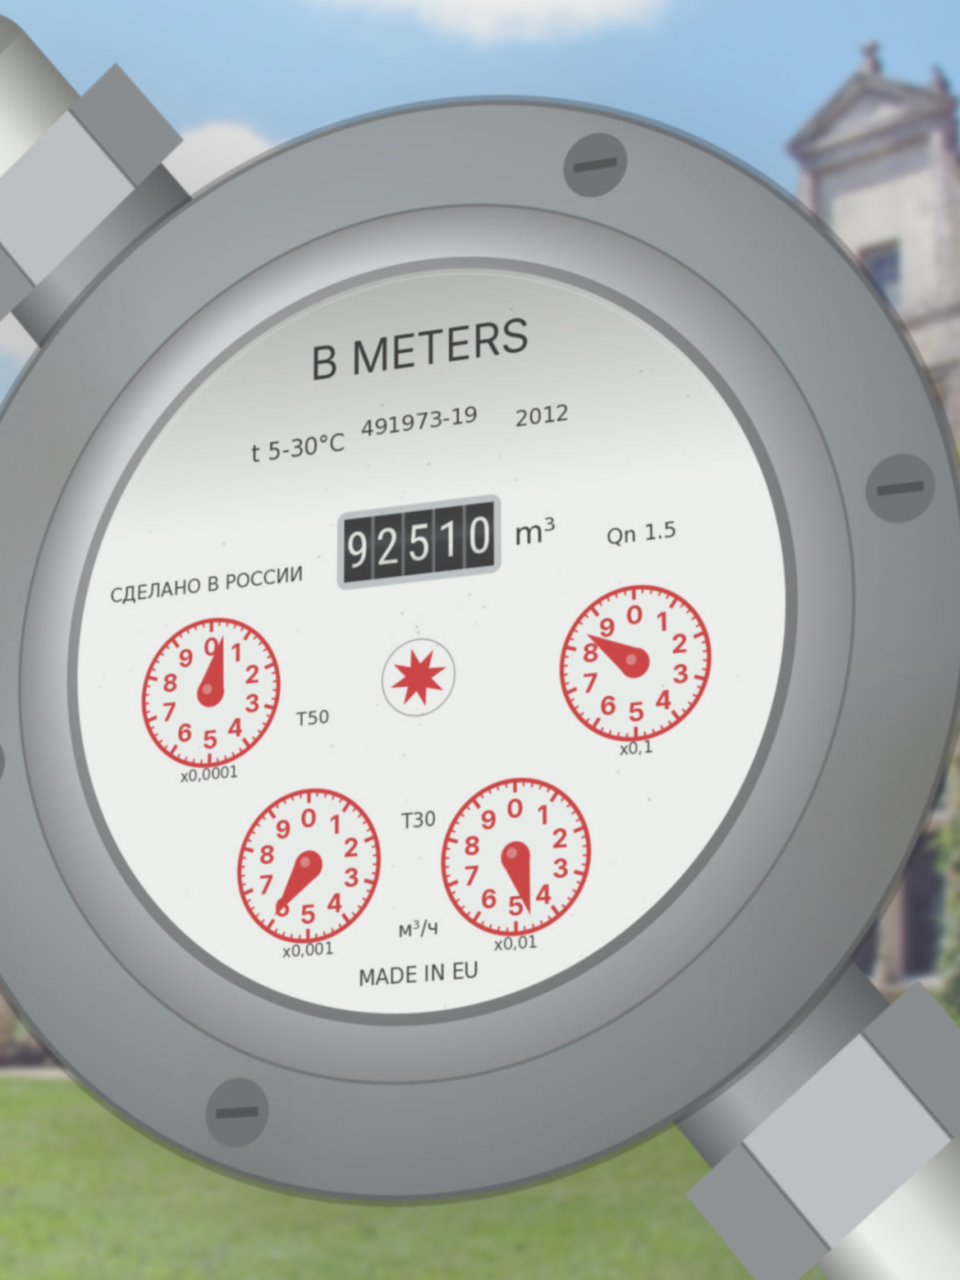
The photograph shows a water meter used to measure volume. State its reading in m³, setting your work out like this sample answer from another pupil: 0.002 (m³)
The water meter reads 92510.8460 (m³)
